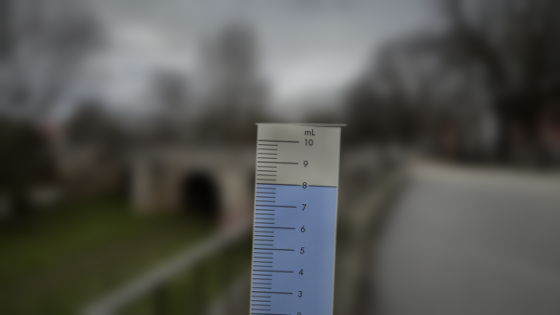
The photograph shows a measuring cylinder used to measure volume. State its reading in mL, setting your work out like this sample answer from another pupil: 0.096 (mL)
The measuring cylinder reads 8 (mL)
